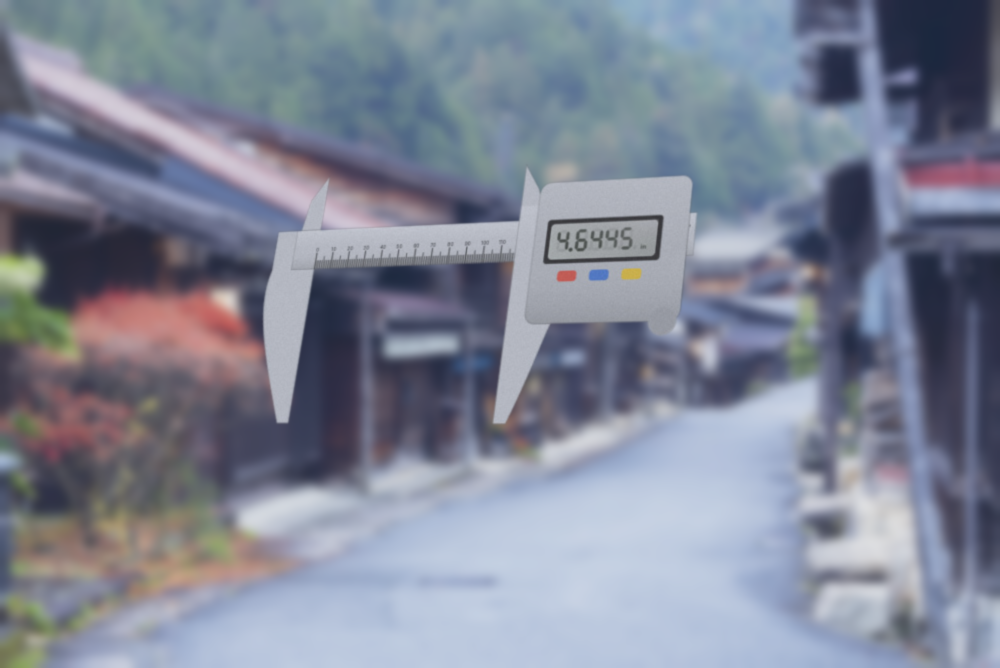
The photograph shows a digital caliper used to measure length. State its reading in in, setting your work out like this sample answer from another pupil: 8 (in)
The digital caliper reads 4.6445 (in)
